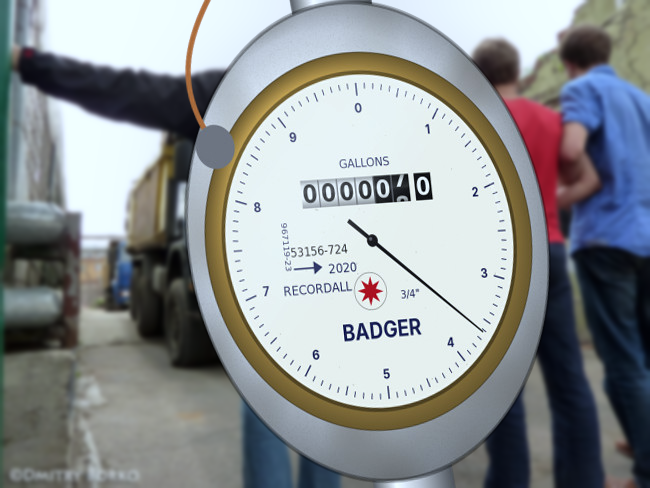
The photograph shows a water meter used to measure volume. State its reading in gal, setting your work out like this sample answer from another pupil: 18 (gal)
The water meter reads 73.6 (gal)
